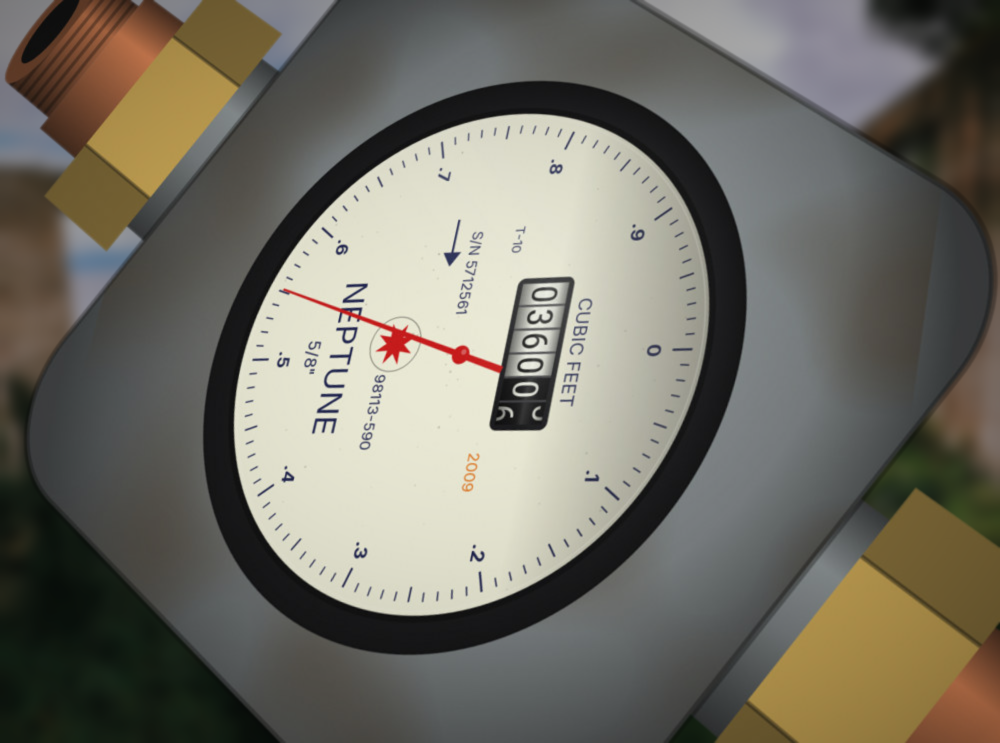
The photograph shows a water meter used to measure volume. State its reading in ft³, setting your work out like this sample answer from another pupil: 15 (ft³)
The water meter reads 36005.55 (ft³)
